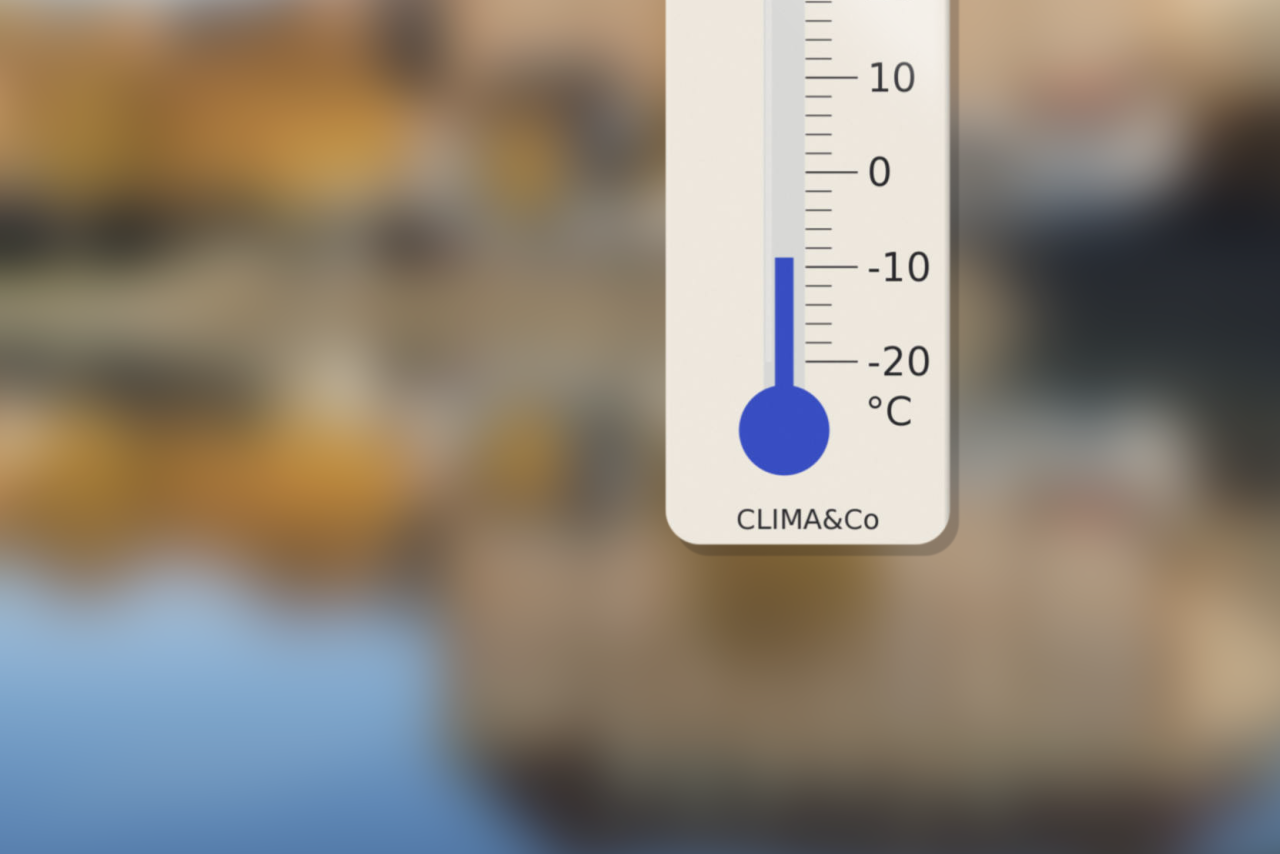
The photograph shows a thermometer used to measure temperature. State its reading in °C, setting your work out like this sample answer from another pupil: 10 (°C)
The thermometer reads -9 (°C)
